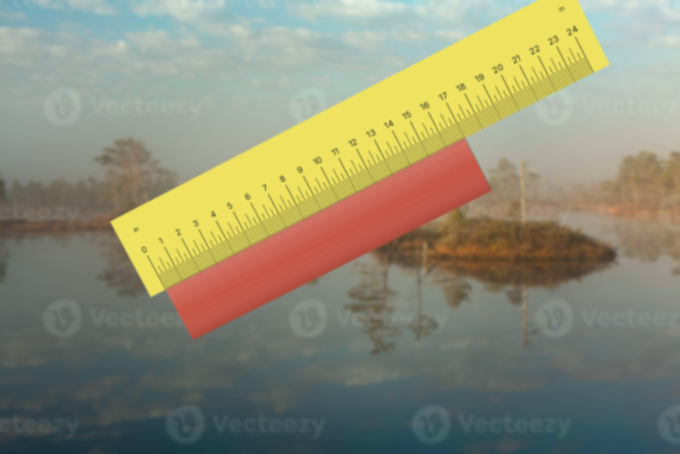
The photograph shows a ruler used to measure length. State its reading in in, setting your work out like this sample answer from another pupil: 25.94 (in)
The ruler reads 17 (in)
